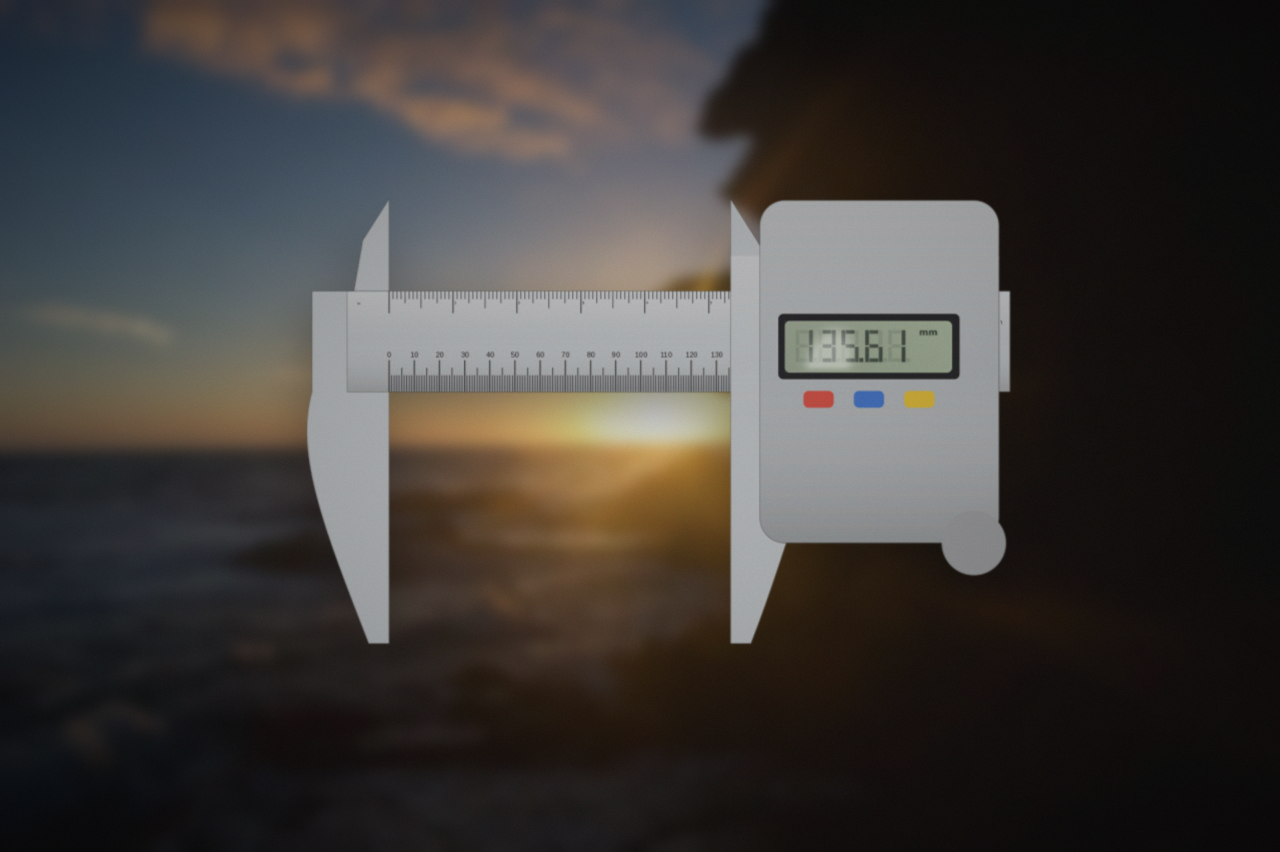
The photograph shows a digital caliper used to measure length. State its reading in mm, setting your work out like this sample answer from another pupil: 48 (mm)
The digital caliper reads 135.61 (mm)
